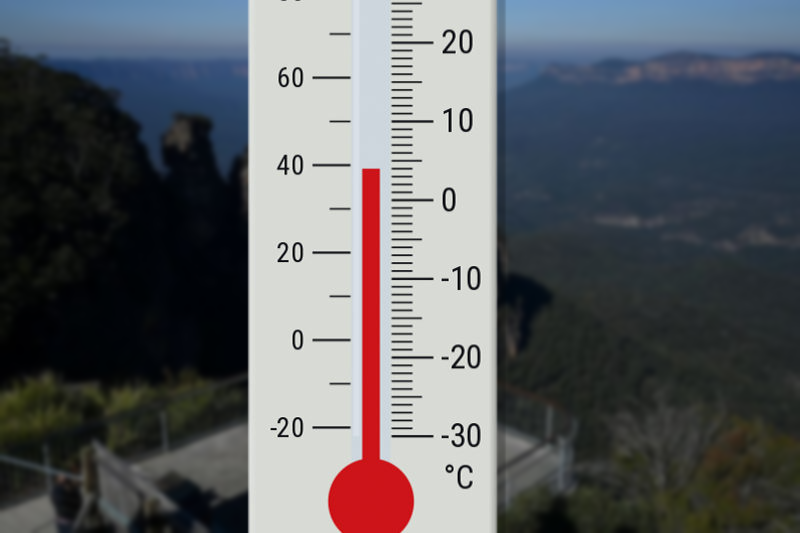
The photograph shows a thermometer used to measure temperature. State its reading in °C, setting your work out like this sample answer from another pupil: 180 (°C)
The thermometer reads 4 (°C)
